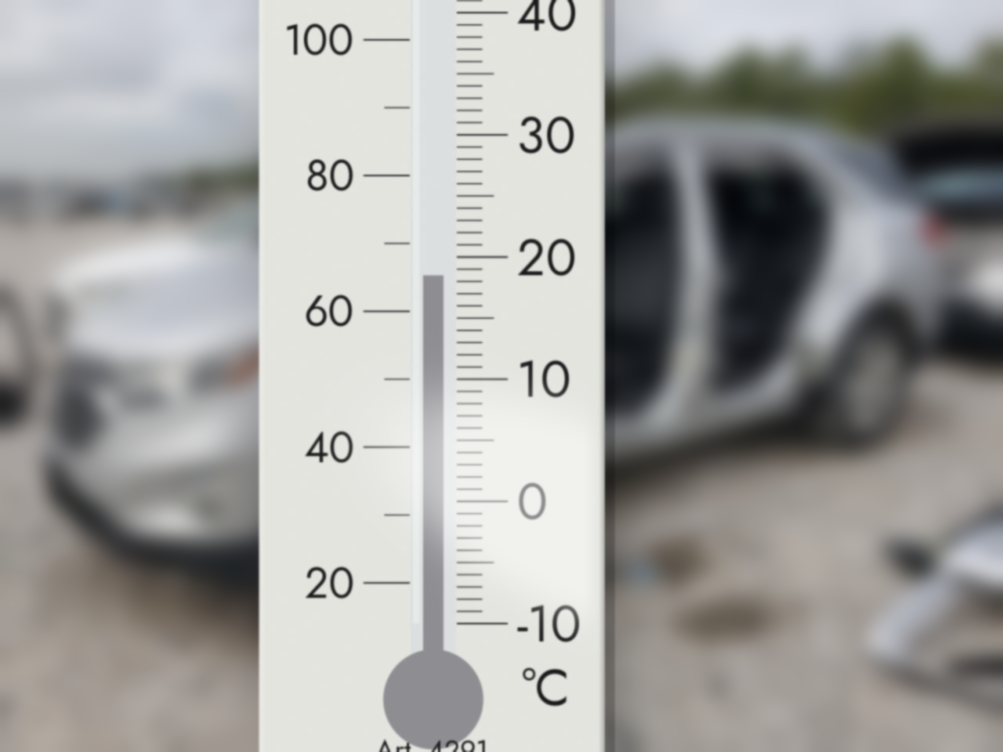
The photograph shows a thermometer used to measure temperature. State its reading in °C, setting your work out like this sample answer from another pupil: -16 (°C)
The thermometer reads 18.5 (°C)
